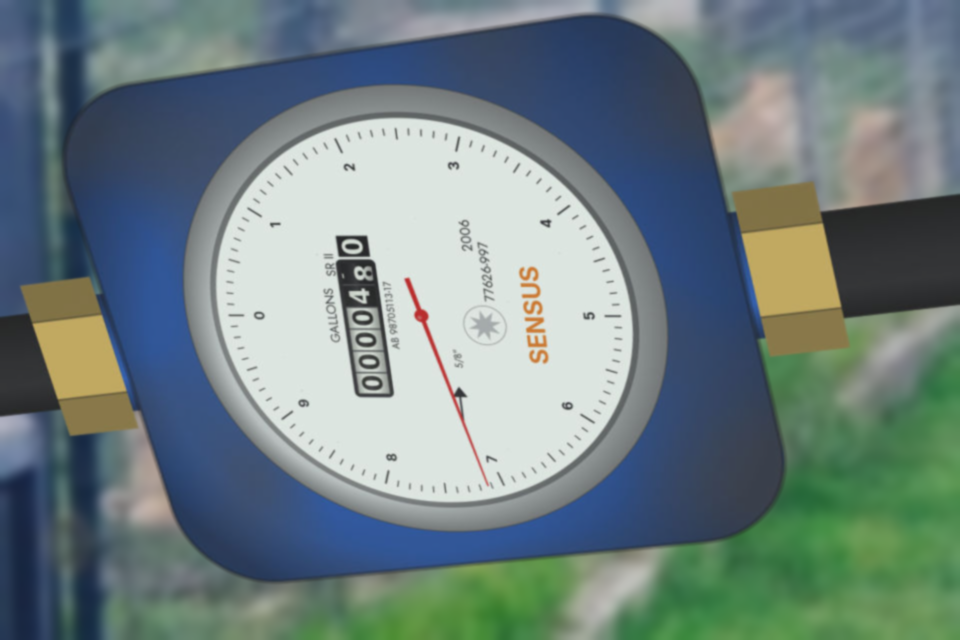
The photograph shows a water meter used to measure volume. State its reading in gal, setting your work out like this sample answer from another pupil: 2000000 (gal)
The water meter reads 477.1 (gal)
